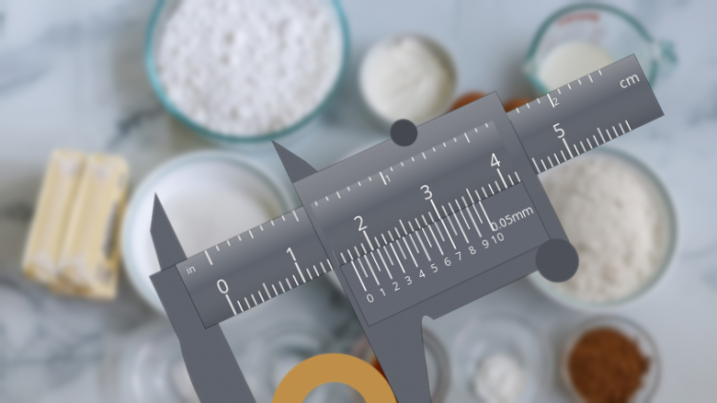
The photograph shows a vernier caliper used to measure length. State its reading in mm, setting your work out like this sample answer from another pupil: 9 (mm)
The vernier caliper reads 16.8 (mm)
